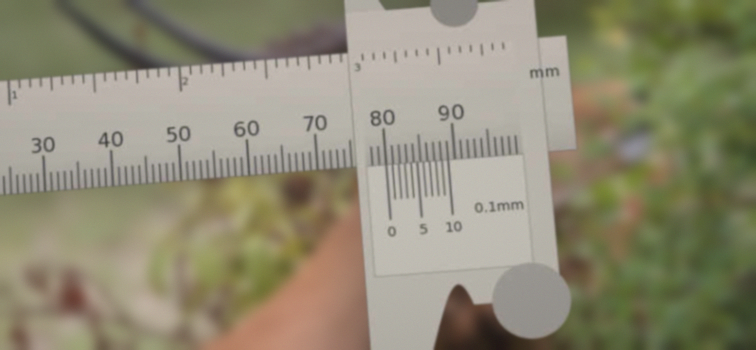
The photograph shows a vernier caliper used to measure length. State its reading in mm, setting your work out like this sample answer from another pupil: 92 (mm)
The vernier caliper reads 80.0 (mm)
